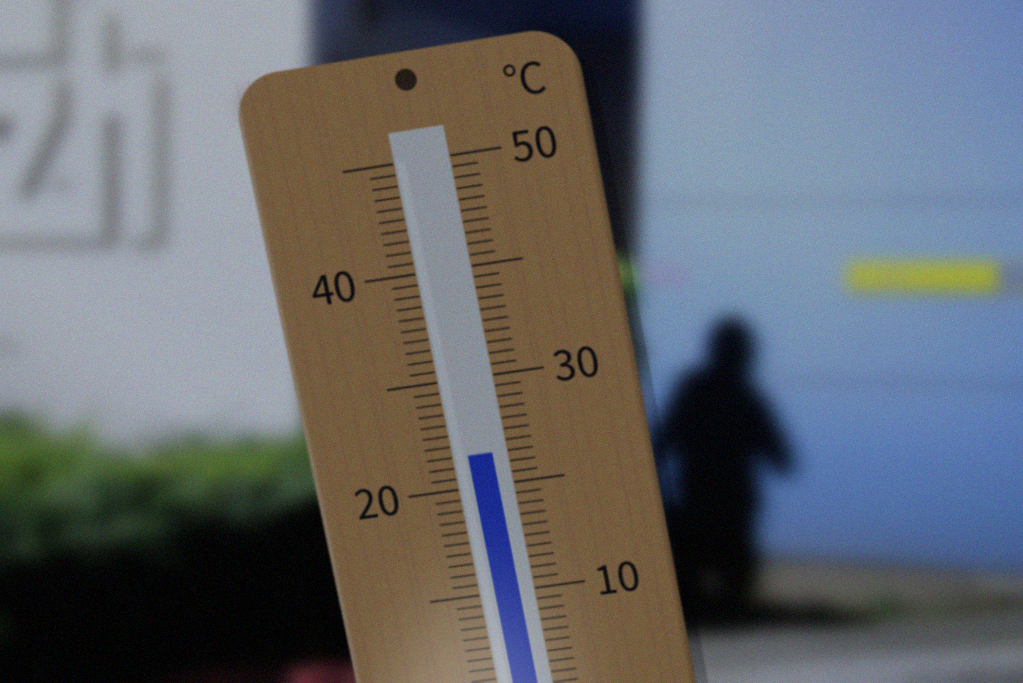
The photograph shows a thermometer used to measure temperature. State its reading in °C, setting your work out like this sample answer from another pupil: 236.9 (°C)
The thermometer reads 23 (°C)
